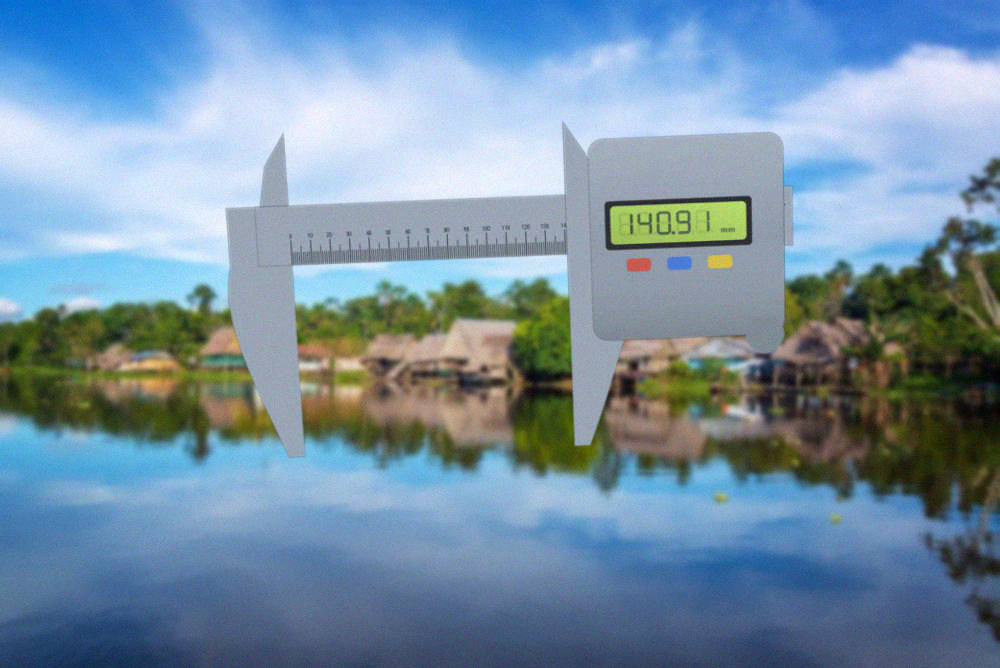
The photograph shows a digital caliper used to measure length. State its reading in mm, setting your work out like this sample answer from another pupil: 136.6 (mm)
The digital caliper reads 140.91 (mm)
